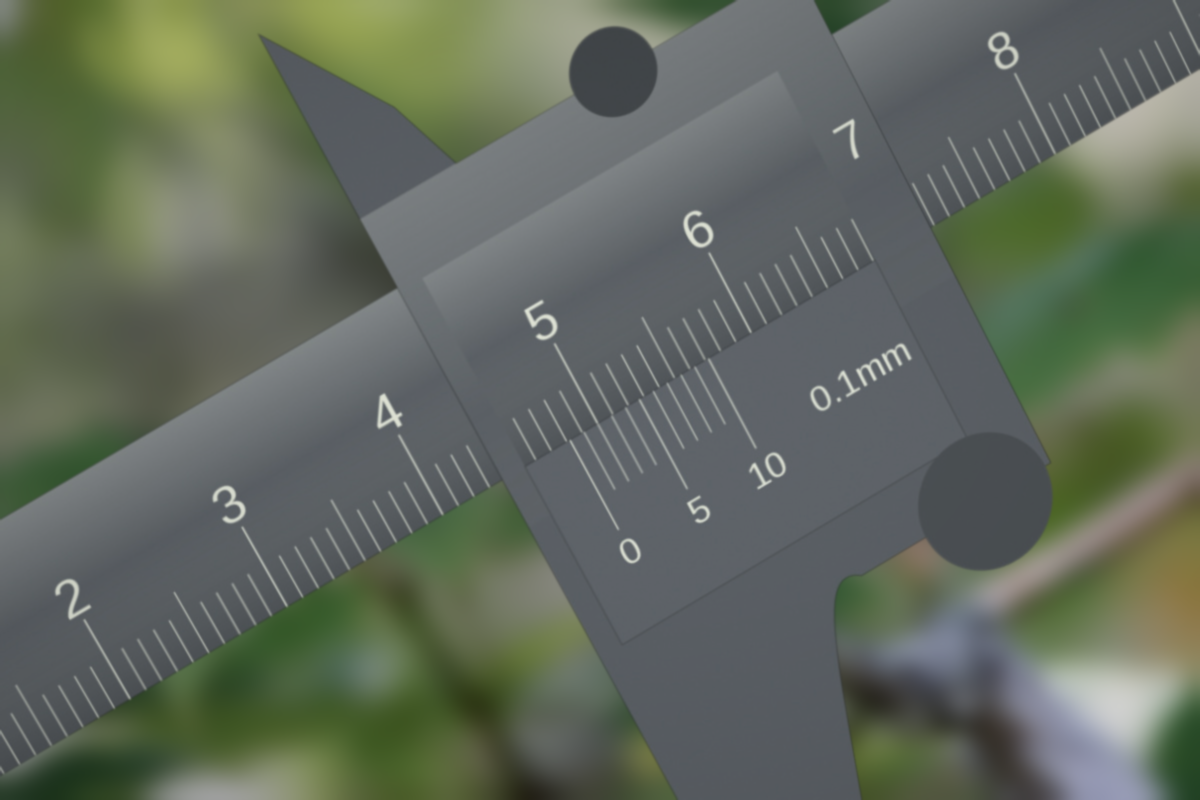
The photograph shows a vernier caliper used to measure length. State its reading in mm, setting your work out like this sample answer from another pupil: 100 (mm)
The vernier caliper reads 48.2 (mm)
